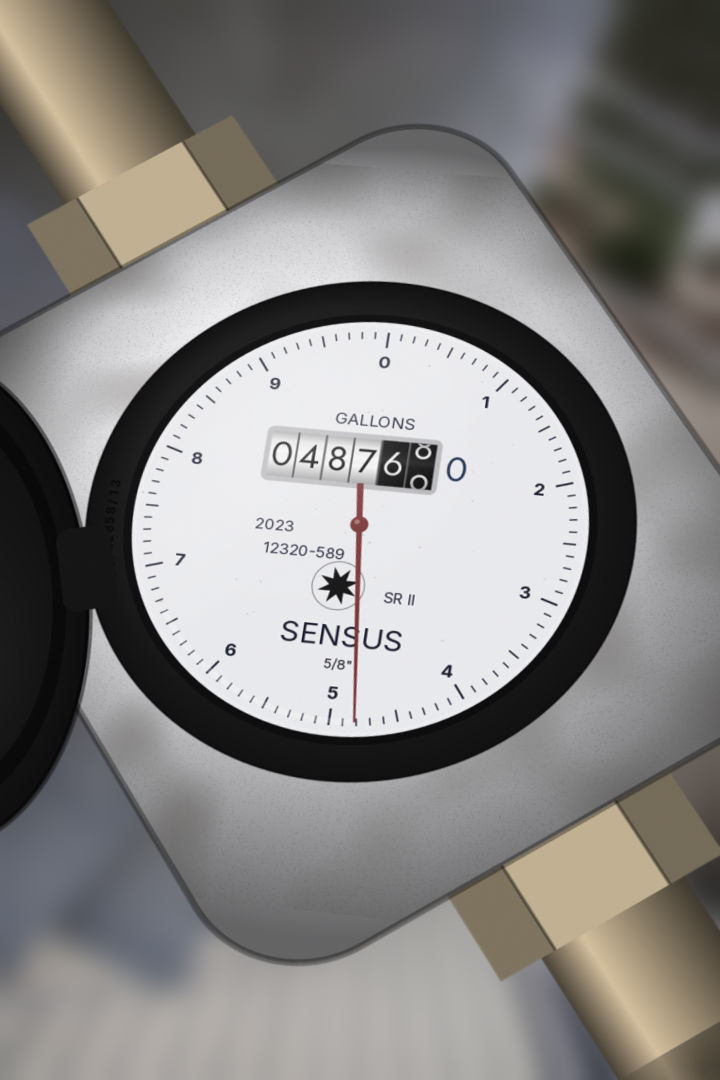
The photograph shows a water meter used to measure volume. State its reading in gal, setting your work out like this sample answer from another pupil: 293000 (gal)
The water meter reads 487684.8 (gal)
